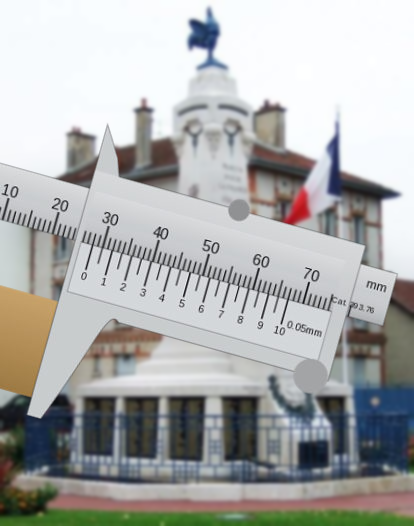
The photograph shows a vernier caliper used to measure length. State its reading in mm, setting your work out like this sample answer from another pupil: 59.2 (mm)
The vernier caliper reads 28.0 (mm)
